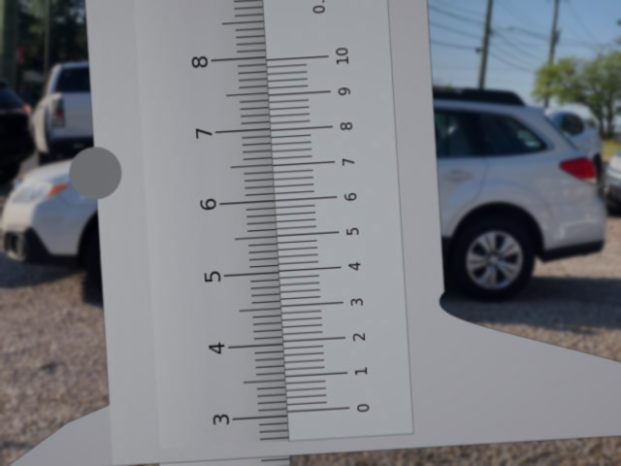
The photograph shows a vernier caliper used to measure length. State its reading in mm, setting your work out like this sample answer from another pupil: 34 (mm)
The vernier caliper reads 30.6 (mm)
